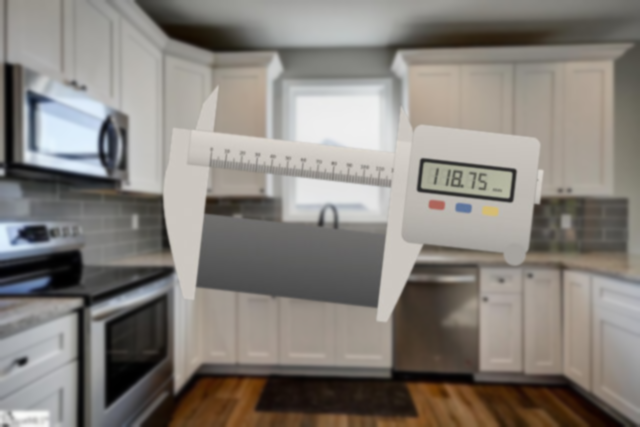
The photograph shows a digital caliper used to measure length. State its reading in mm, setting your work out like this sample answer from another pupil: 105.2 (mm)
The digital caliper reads 118.75 (mm)
